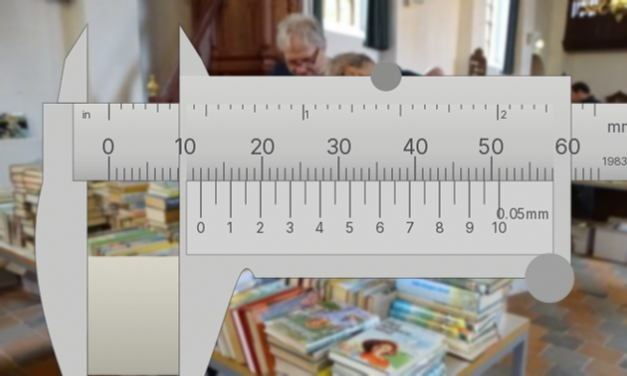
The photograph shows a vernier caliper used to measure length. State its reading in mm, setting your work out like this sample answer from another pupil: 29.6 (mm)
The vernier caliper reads 12.0 (mm)
